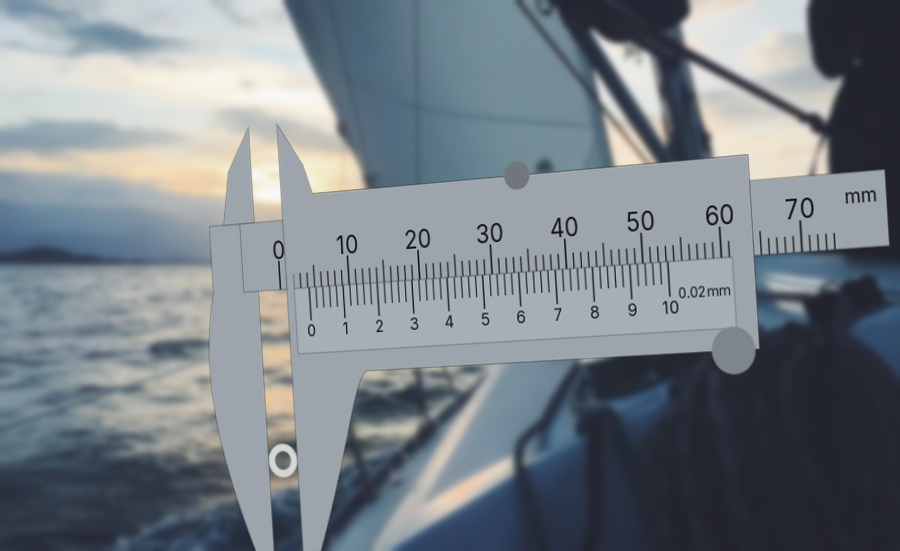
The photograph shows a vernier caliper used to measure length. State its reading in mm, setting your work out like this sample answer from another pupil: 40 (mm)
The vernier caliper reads 4.2 (mm)
